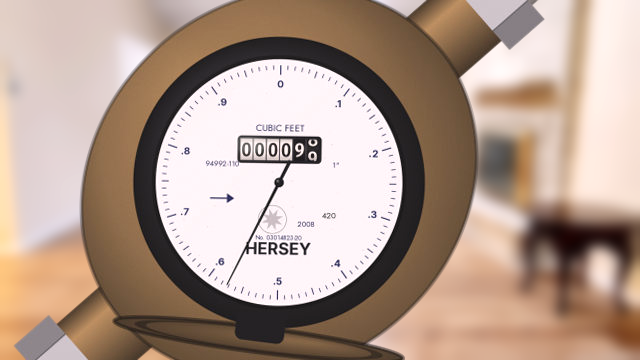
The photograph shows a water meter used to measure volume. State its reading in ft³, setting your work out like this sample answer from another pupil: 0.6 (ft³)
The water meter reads 98.57 (ft³)
